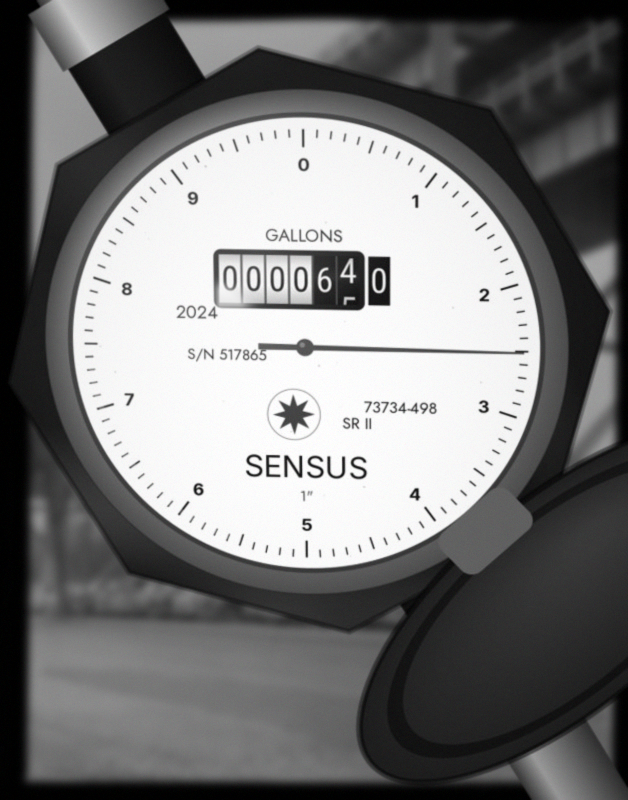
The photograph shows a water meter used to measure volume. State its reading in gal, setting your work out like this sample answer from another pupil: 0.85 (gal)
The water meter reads 642.5 (gal)
